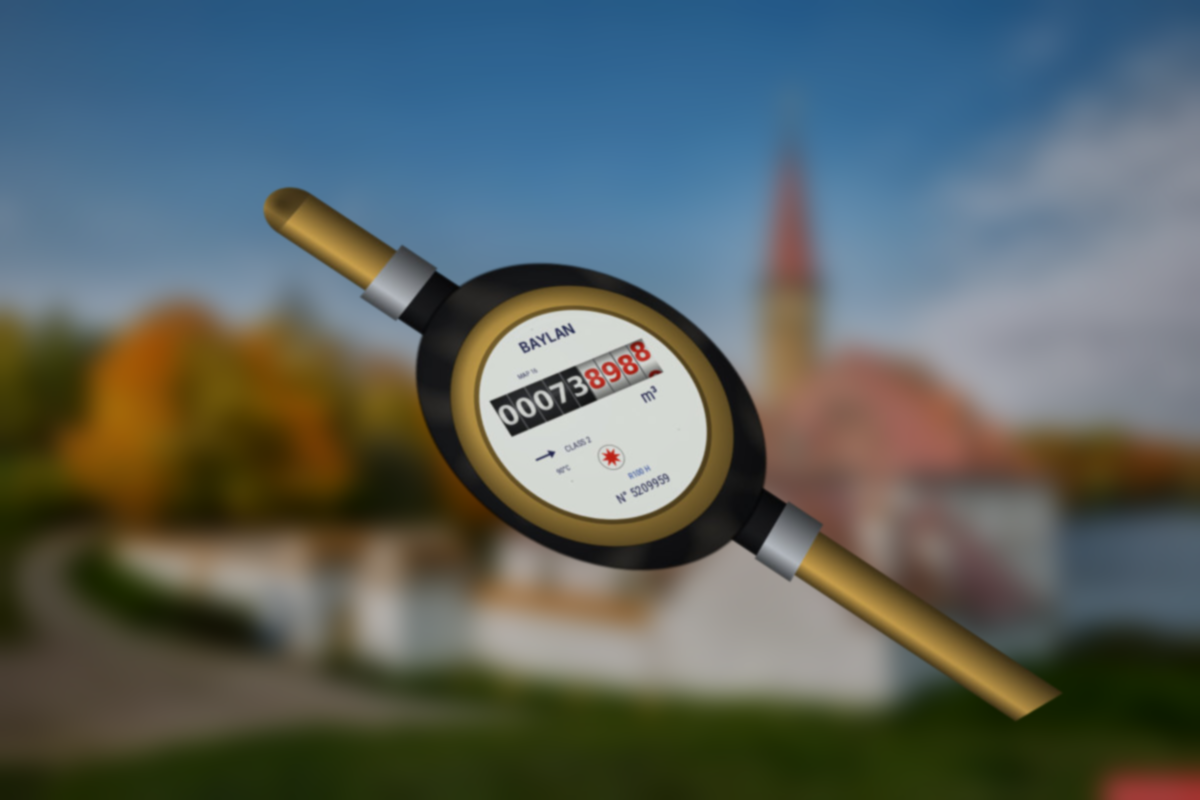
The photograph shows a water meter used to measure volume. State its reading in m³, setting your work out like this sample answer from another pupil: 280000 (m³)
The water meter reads 73.8988 (m³)
